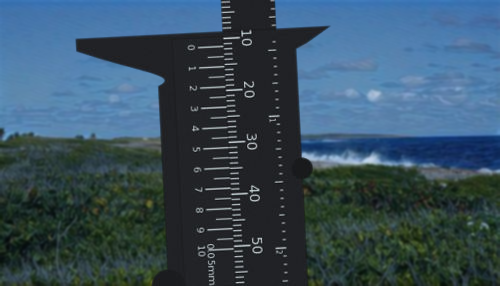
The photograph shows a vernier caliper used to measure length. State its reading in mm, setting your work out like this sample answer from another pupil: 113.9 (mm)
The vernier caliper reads 11.5 (mm)
